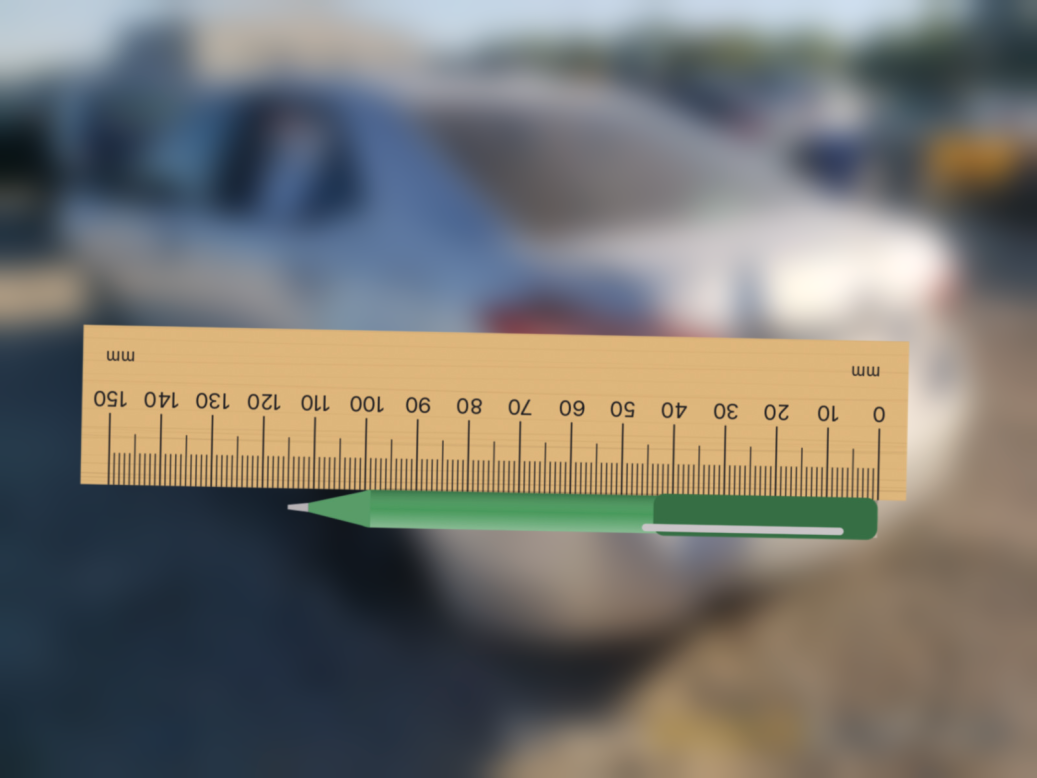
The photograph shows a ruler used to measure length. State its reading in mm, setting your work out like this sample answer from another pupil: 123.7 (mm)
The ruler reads 115 (mm)
